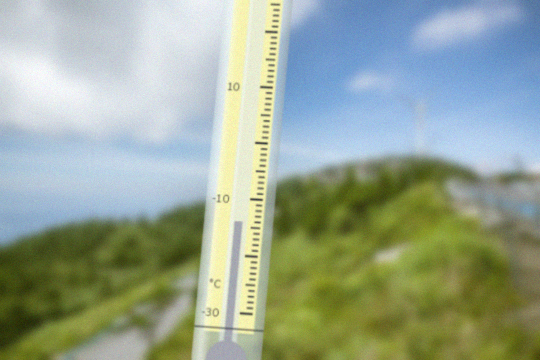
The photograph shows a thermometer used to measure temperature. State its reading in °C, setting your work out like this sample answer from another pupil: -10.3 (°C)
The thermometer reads -14 (°C)
